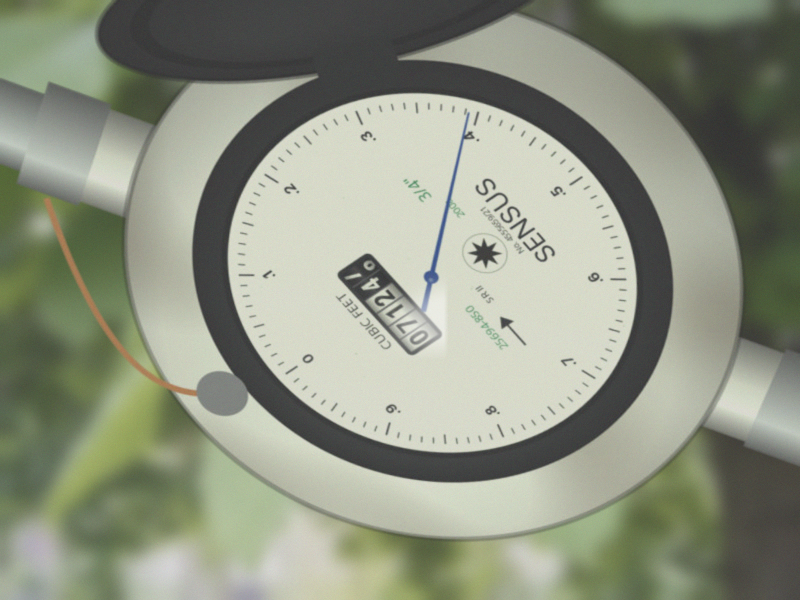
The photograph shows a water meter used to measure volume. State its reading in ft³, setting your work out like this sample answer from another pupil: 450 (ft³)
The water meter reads 71247.39 (ft³)
